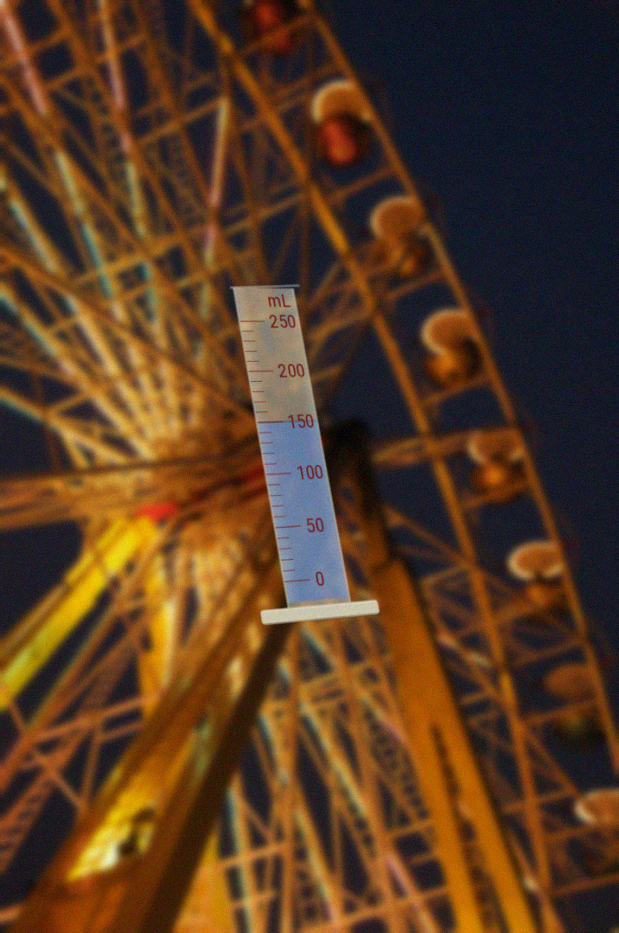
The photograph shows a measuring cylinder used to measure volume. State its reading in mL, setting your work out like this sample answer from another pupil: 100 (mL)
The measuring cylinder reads 150 (mL)
